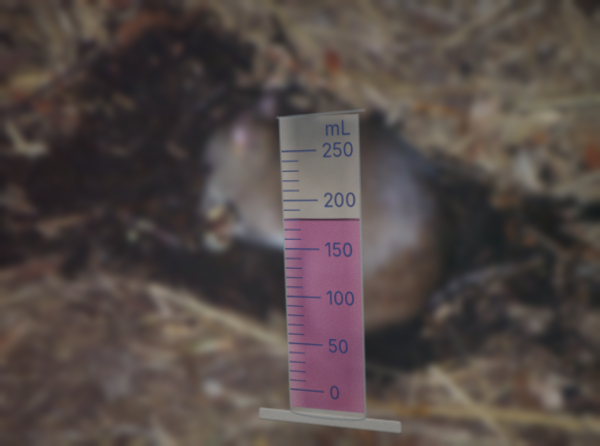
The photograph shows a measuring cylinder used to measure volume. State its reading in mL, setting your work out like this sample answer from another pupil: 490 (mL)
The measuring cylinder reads 180 (mL)
